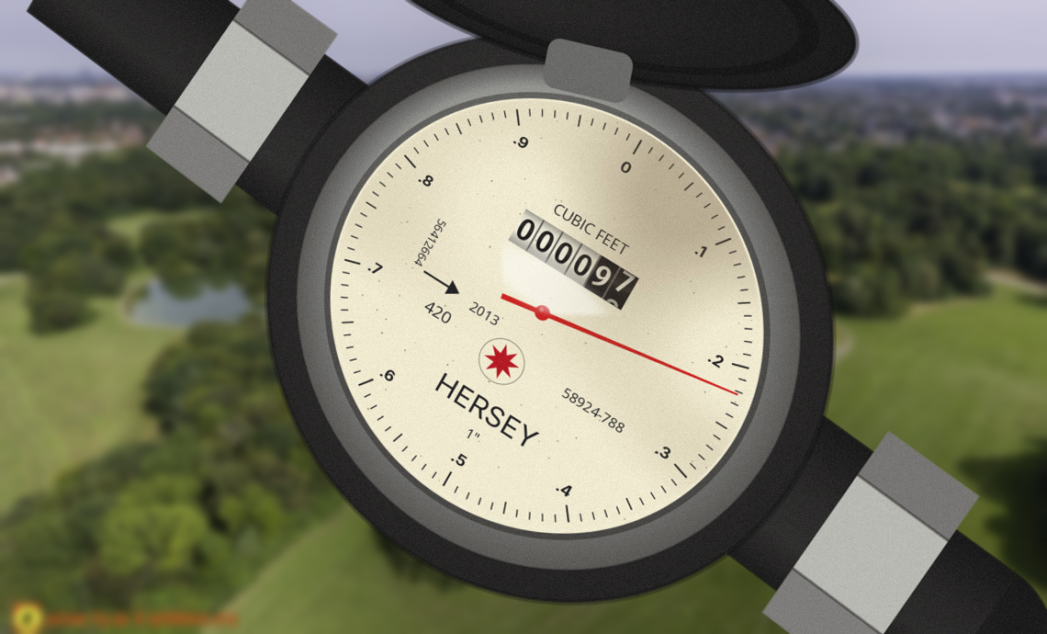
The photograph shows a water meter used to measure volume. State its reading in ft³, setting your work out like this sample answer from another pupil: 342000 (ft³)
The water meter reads 97.22 (ft³)
